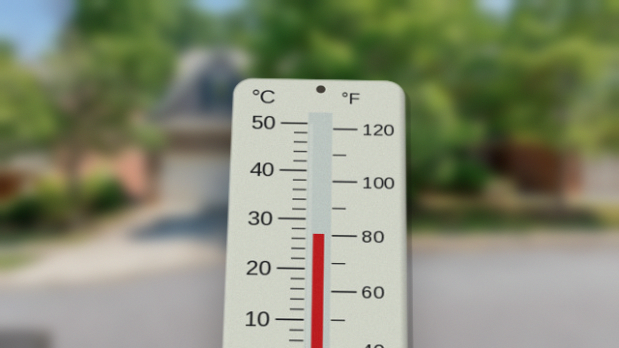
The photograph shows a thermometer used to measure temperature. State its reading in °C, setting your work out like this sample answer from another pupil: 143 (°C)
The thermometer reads 27 (°C)
